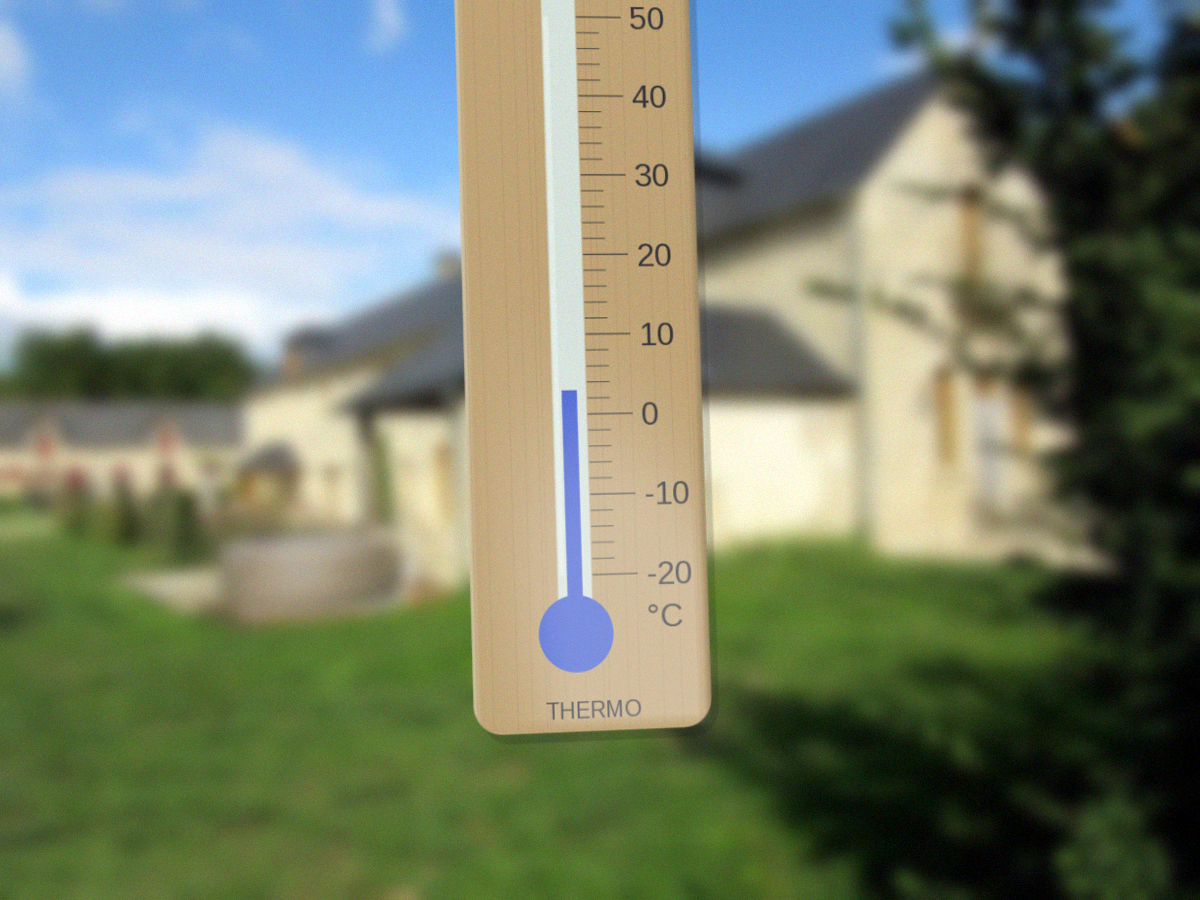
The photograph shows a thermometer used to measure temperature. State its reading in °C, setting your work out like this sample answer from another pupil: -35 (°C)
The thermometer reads 3 (°C)
